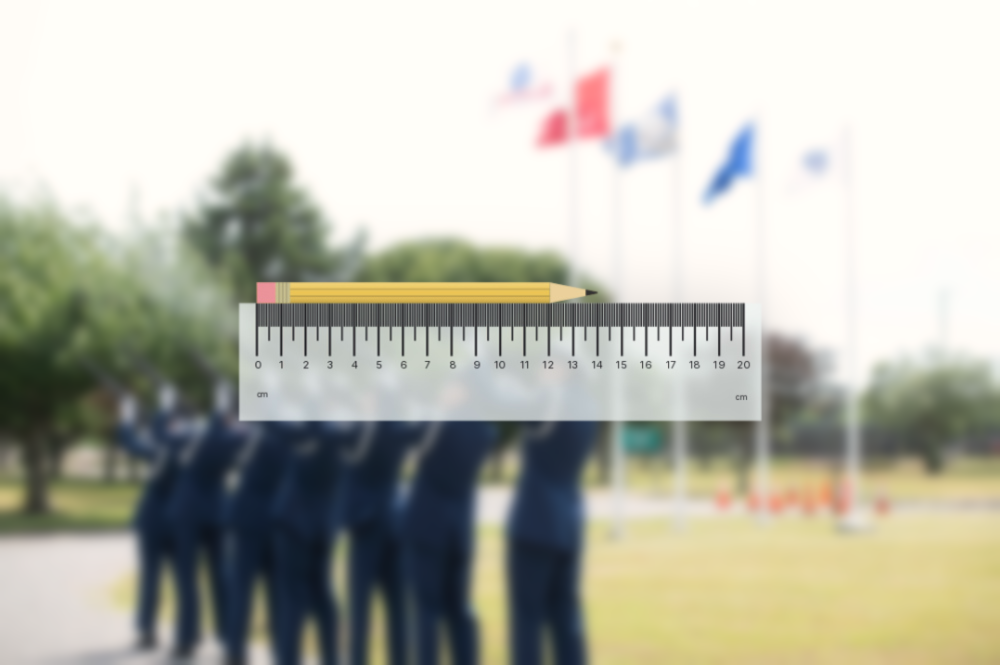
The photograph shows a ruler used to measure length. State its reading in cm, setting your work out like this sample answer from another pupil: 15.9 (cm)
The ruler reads 14 (cm)
